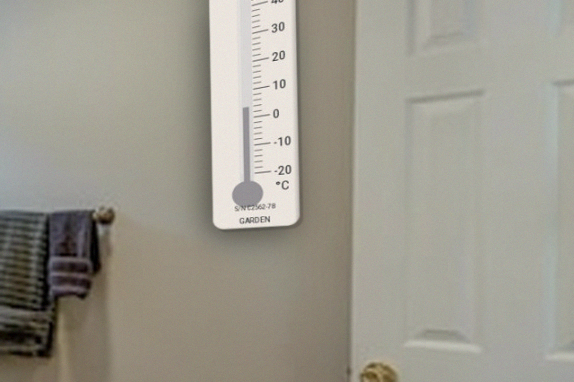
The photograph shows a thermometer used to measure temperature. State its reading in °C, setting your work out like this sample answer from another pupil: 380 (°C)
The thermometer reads 4 (°C)
